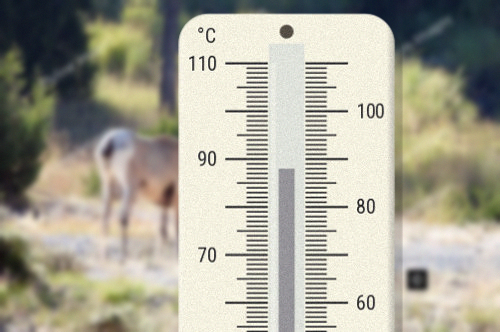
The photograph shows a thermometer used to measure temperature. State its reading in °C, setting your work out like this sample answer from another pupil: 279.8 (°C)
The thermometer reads 88 (°C)
